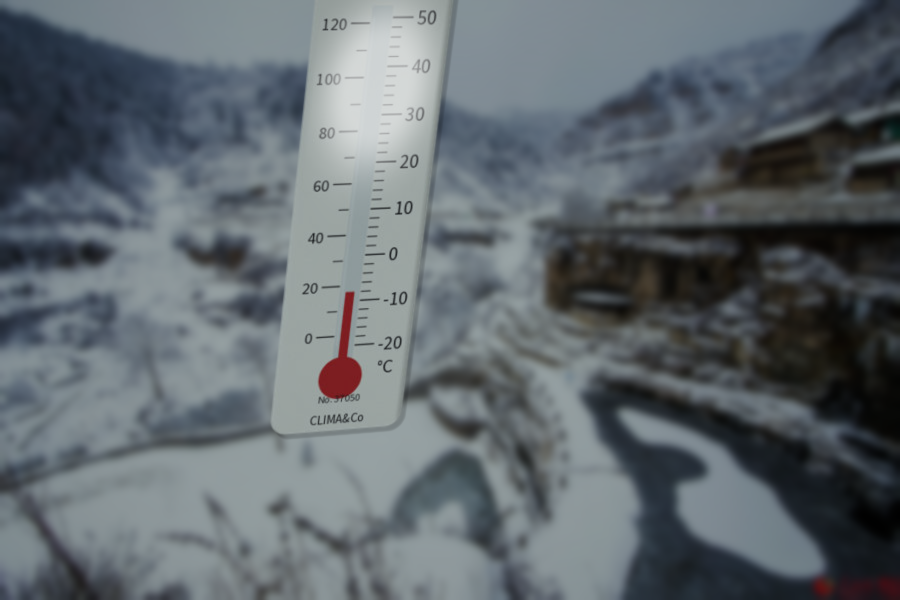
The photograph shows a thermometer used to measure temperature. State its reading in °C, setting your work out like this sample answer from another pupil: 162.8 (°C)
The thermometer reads -8 (°C)
